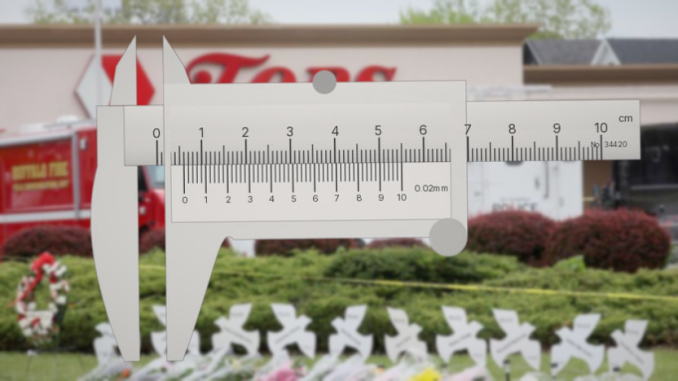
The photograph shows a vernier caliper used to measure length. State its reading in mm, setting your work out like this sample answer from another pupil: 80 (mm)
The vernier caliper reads 6.0 (mm)
